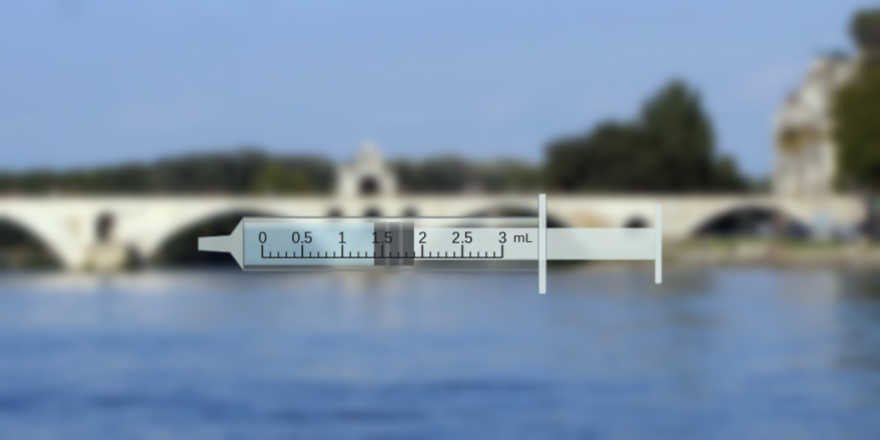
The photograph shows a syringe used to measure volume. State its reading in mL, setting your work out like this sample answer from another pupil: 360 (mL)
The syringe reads 1.4 (mL)
